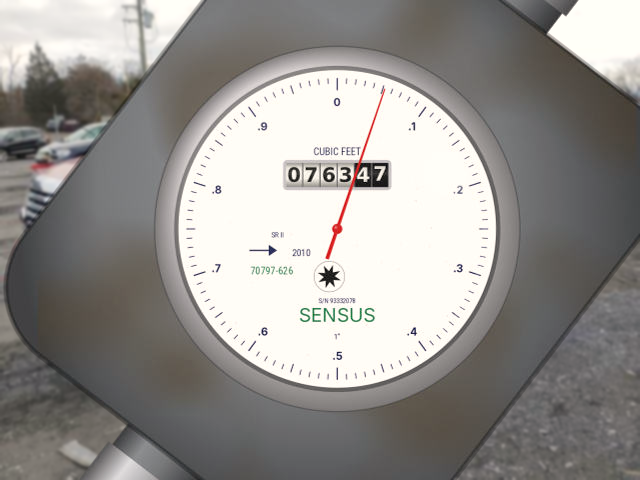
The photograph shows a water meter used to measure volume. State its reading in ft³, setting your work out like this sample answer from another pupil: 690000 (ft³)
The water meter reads 76347.05 (ft³)
